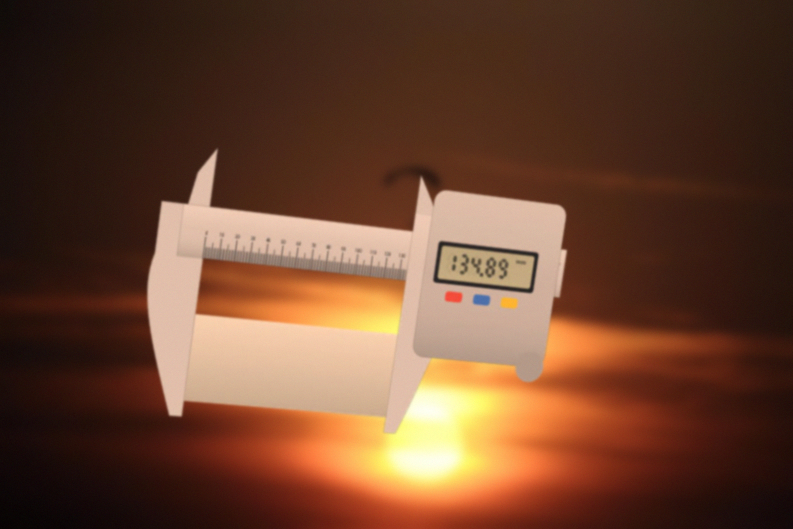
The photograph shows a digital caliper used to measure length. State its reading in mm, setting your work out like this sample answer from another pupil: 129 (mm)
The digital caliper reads 134.89 (mm)
